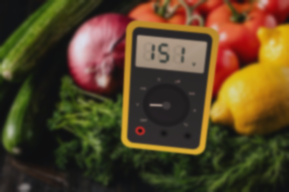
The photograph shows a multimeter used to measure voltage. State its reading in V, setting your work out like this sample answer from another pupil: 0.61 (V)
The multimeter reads 151 (V)
